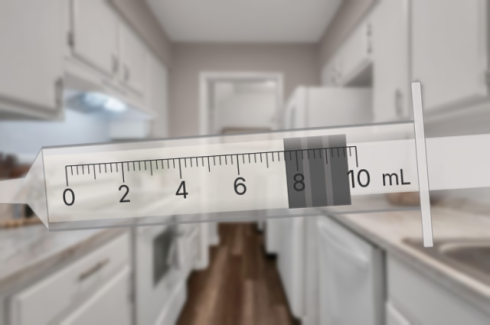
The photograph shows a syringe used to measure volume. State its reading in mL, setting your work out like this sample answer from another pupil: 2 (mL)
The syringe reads 7.6 (mL)
